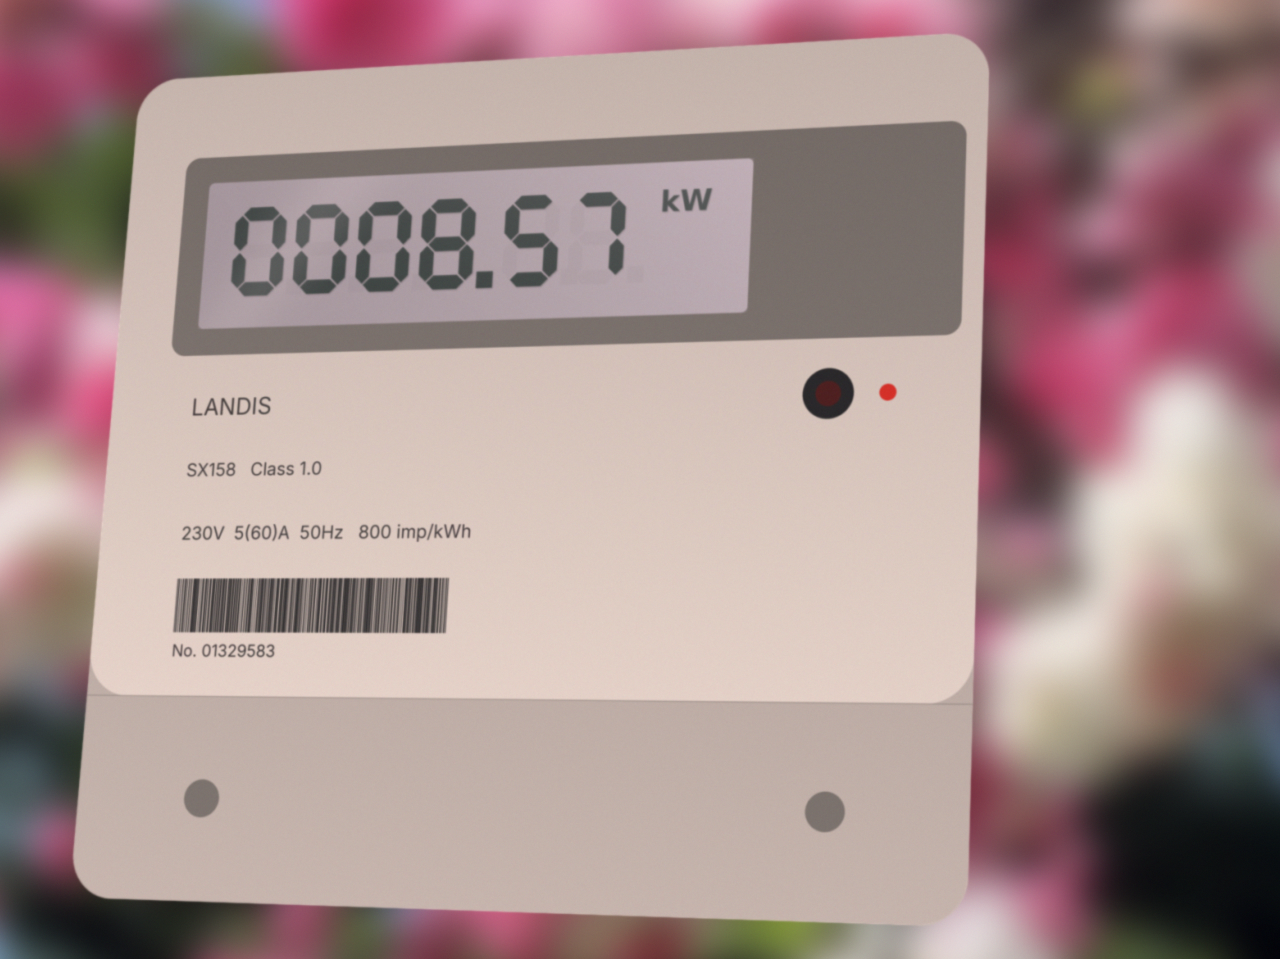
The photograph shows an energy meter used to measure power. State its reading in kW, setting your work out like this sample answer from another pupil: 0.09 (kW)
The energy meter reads 8.57 (kW)
